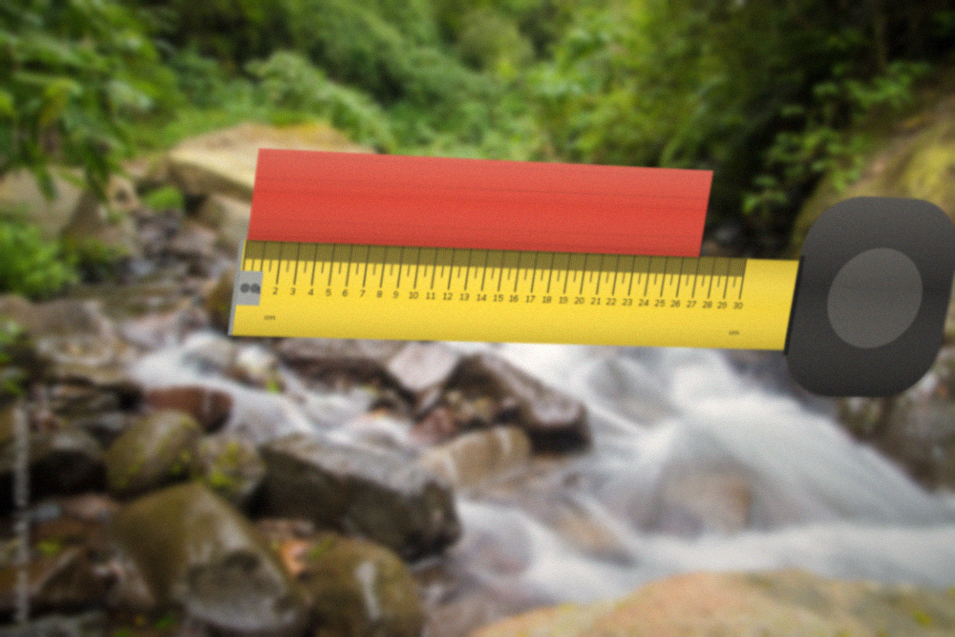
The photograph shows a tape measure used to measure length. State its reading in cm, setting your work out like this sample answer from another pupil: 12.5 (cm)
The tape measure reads 27 (cm)
